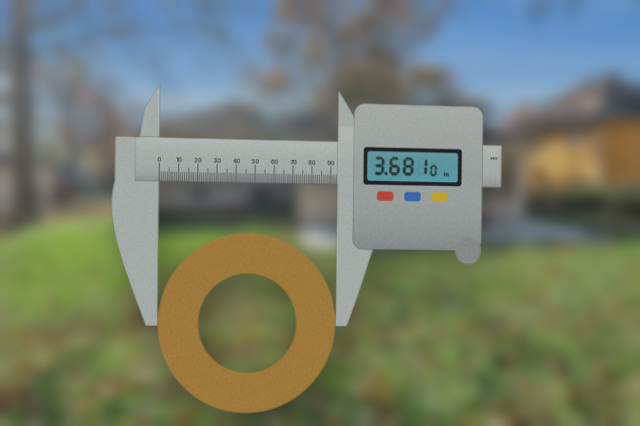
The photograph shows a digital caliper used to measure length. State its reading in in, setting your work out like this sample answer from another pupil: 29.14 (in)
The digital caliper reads 3.6810 (in)
